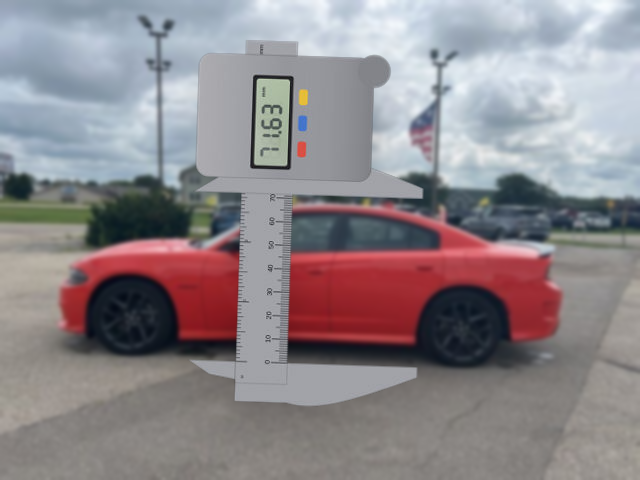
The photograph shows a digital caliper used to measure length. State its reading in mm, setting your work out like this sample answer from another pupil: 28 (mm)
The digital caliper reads 71.63 (mm)
